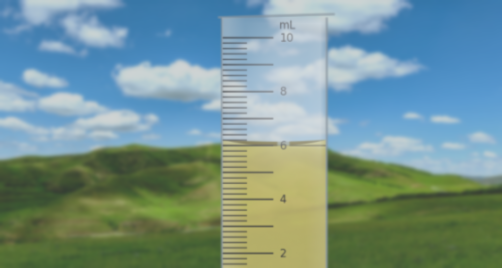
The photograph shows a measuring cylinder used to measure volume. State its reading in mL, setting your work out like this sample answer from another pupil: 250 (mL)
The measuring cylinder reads 6 (mL)
